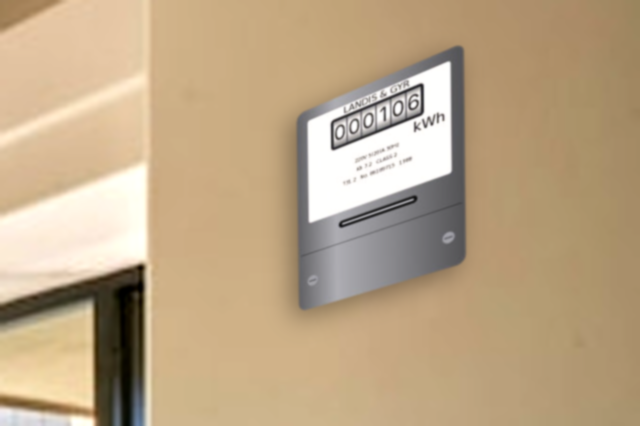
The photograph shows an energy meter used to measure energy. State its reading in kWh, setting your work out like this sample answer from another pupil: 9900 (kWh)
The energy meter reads 106 (kWh)
